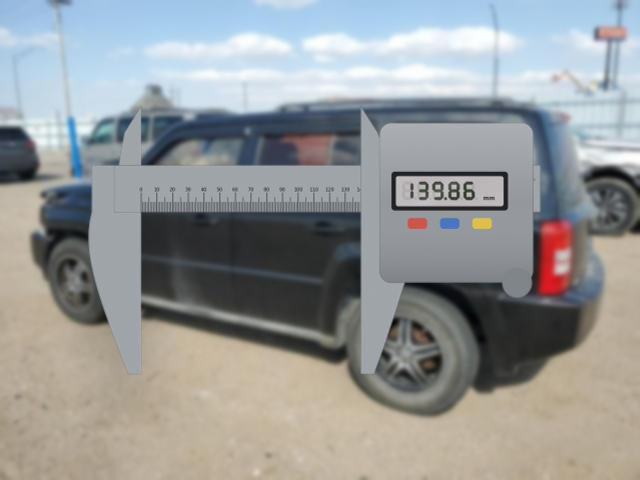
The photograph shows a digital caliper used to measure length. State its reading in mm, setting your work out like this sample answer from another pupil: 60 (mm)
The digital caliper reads 139.86 (mm)
